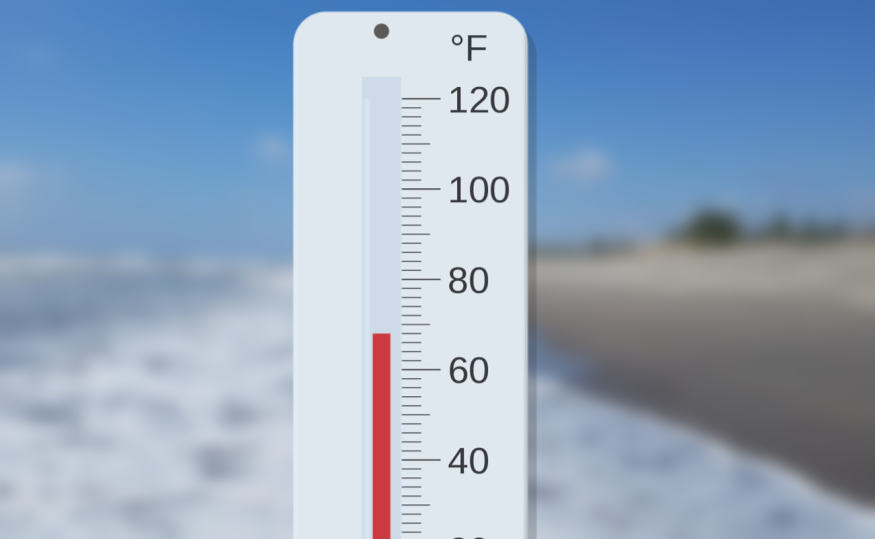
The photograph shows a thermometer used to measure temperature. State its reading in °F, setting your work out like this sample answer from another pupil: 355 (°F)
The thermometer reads 68 (°F)
